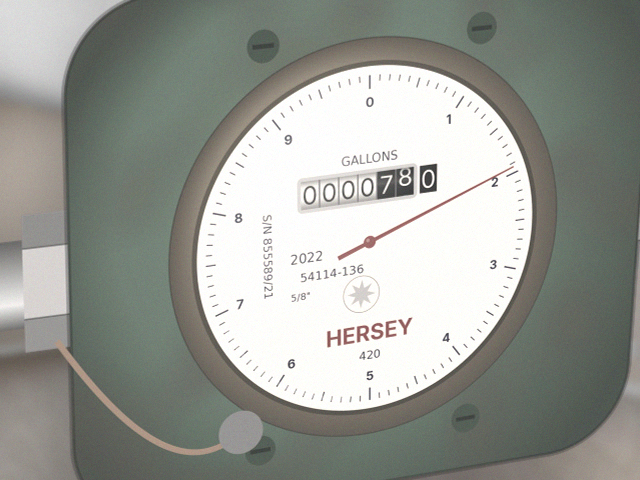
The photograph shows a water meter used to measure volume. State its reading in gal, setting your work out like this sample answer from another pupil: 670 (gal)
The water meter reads 781.9 (gal)
